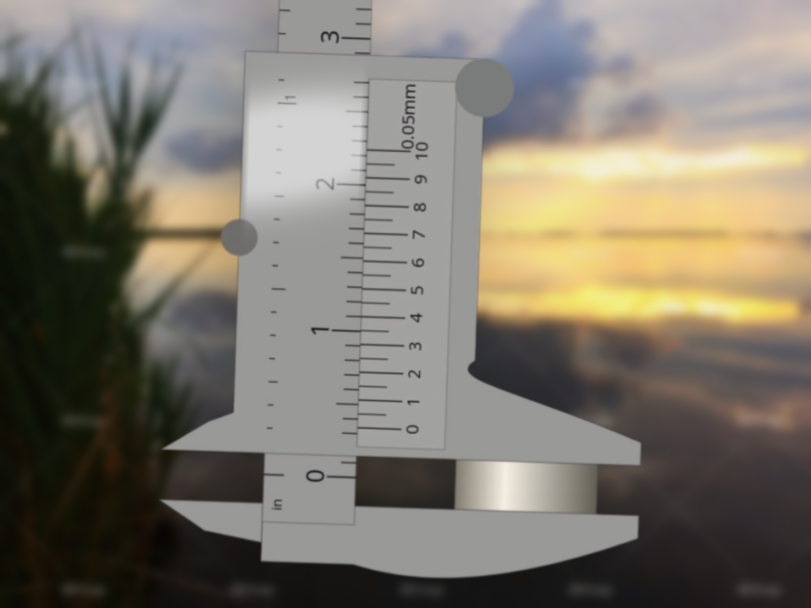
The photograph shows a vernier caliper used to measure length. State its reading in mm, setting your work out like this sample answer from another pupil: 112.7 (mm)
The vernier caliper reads 3.4 (mm)
